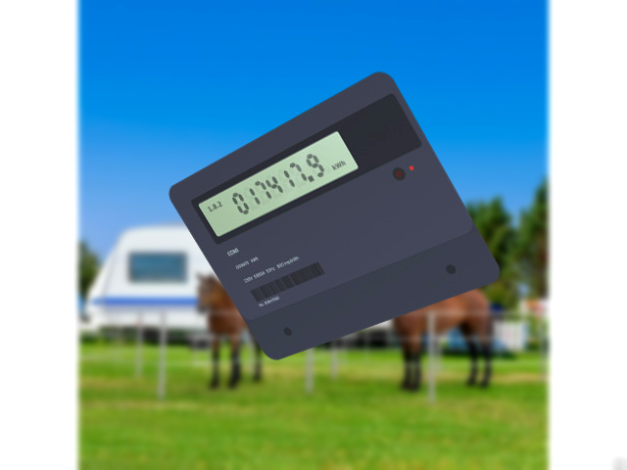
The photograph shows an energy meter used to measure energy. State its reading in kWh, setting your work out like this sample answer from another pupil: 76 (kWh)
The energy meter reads 17417.9 (kWh)
